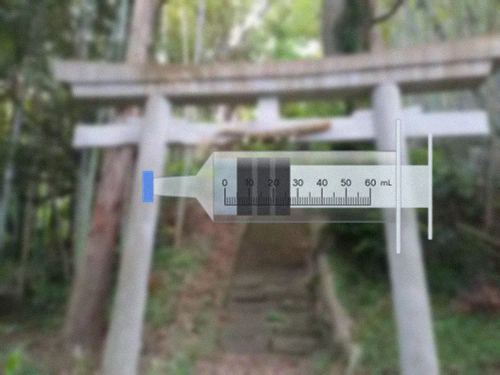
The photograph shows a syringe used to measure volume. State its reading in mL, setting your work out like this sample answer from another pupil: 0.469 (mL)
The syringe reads 5 (mL)
